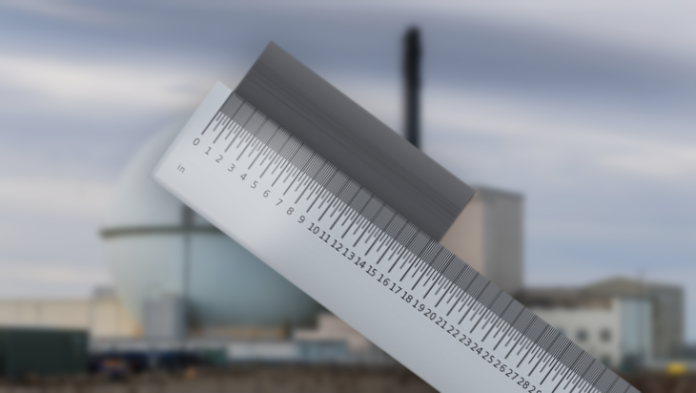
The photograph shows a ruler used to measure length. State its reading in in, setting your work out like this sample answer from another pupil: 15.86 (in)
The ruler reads 17.5 (in)
